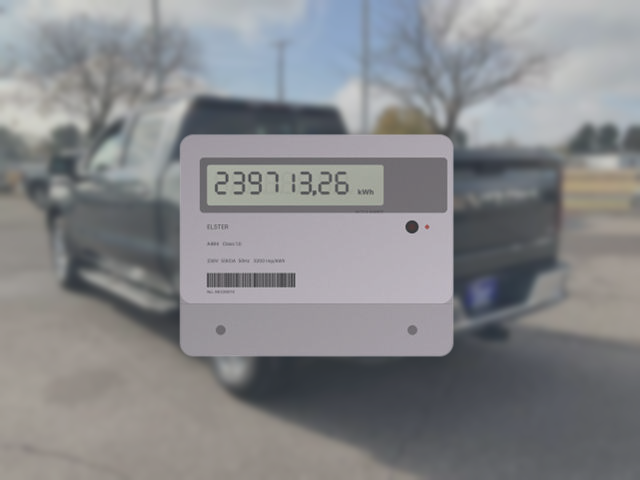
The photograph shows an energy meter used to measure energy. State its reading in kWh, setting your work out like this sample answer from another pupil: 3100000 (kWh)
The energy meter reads 239713.26 (kWh)
